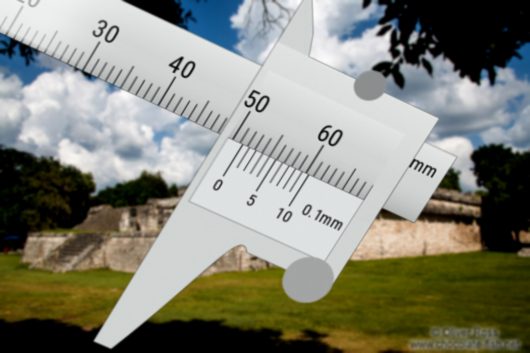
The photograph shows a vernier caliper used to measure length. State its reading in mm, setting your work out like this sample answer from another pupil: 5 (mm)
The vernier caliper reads 51.4 (mm)
